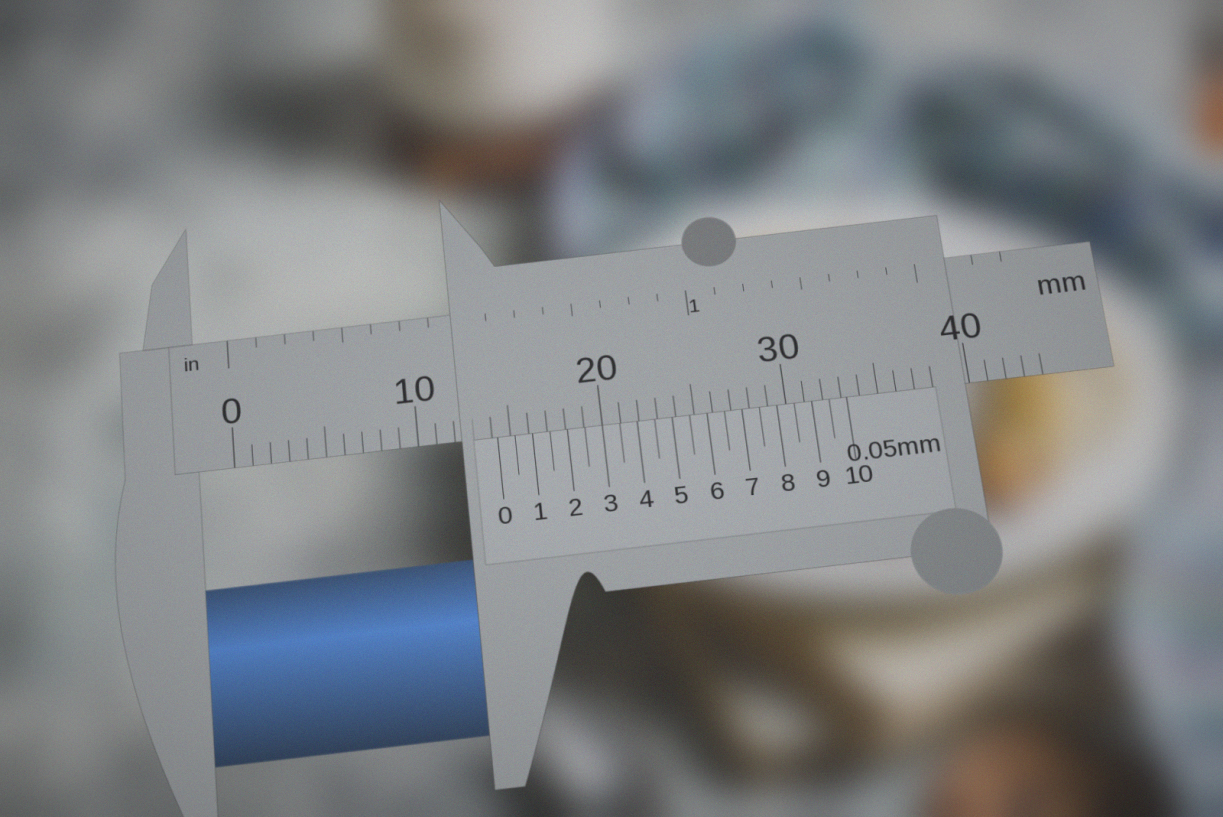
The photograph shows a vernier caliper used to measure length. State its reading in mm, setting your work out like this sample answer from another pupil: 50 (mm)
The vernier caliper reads 14.3 (mm)
